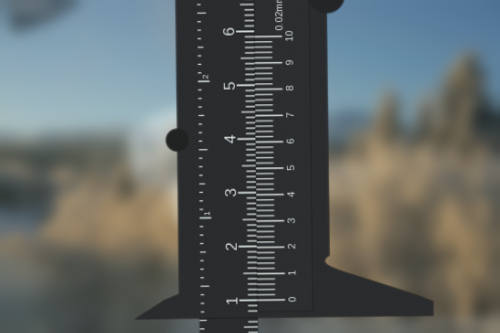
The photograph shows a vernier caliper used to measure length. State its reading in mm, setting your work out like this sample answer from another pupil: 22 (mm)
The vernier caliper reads 10.0 (mm)
